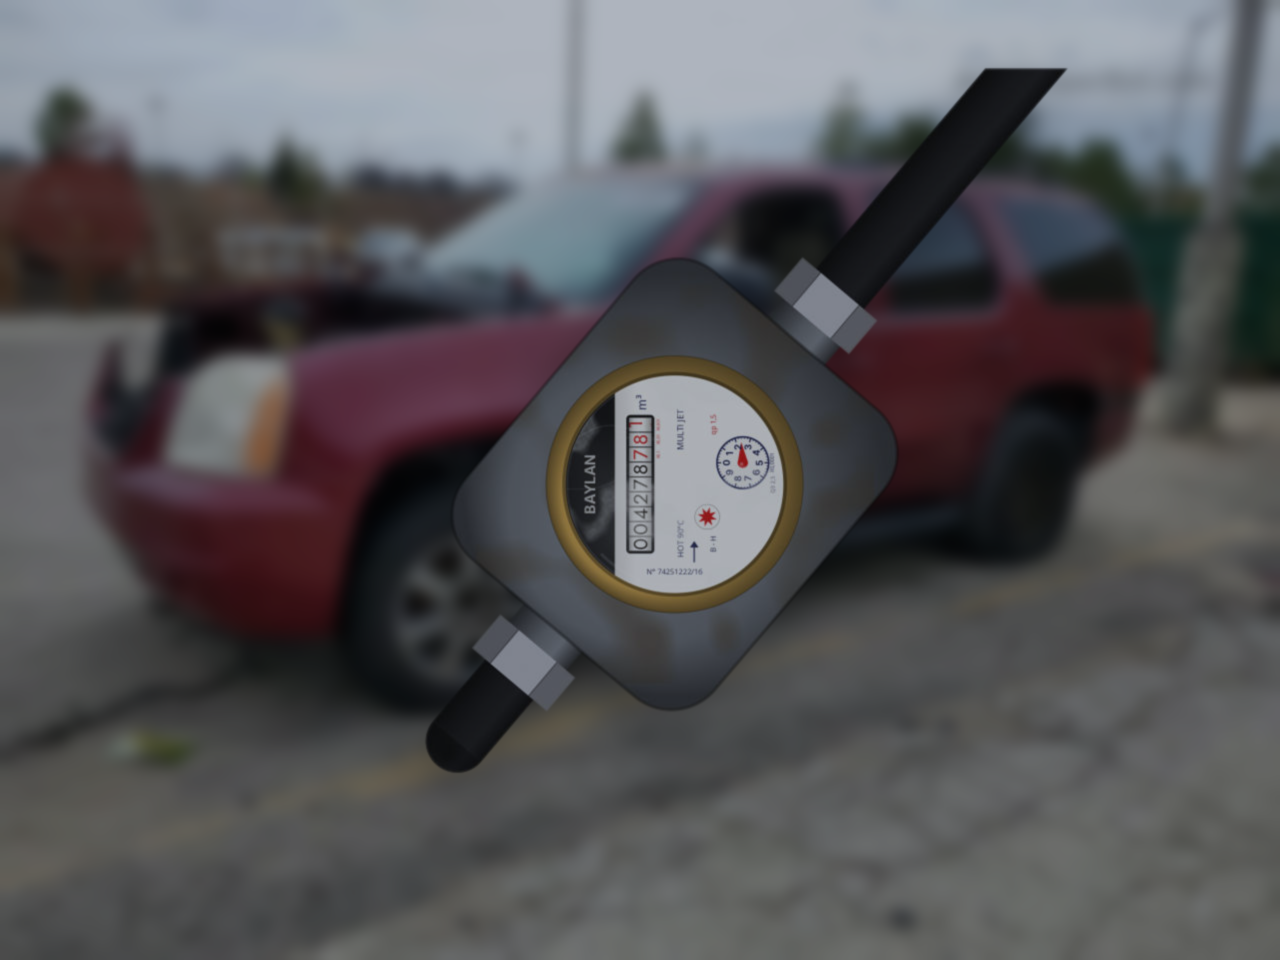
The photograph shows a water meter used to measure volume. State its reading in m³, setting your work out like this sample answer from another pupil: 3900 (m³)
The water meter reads 4278.7812 (m³)
